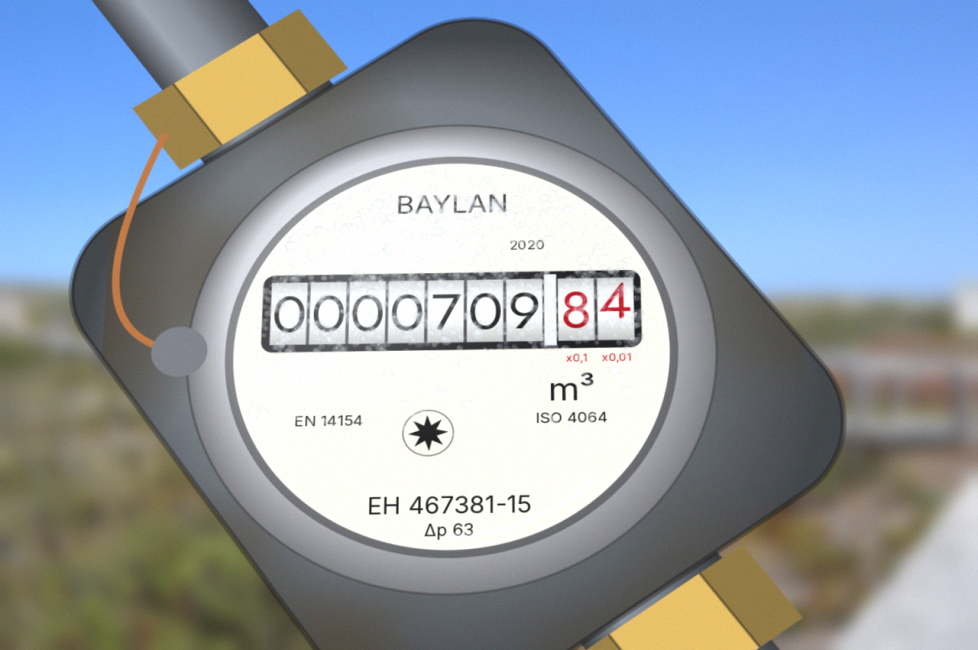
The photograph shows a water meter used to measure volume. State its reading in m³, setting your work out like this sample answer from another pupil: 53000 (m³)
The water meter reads 709.84 (m³)
